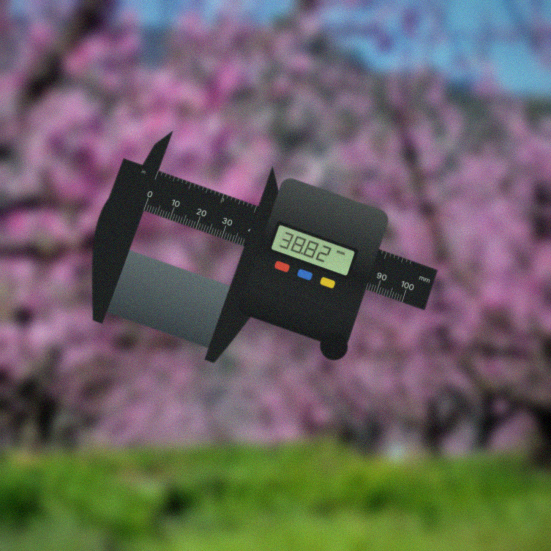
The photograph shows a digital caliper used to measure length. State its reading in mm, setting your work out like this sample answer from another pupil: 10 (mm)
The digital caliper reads 38.82 (mm)
